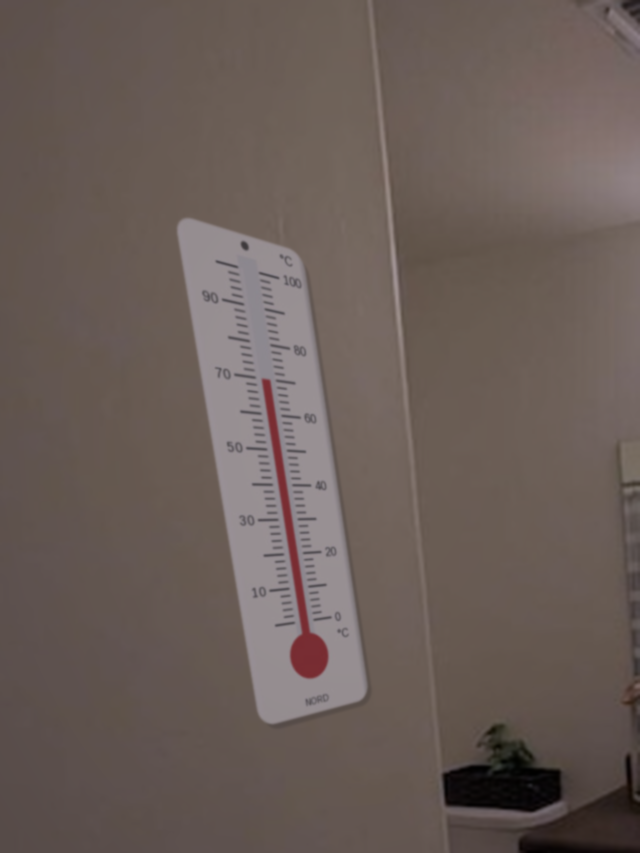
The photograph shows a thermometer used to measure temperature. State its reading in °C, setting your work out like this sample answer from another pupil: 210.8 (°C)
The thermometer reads 70 (°C)
